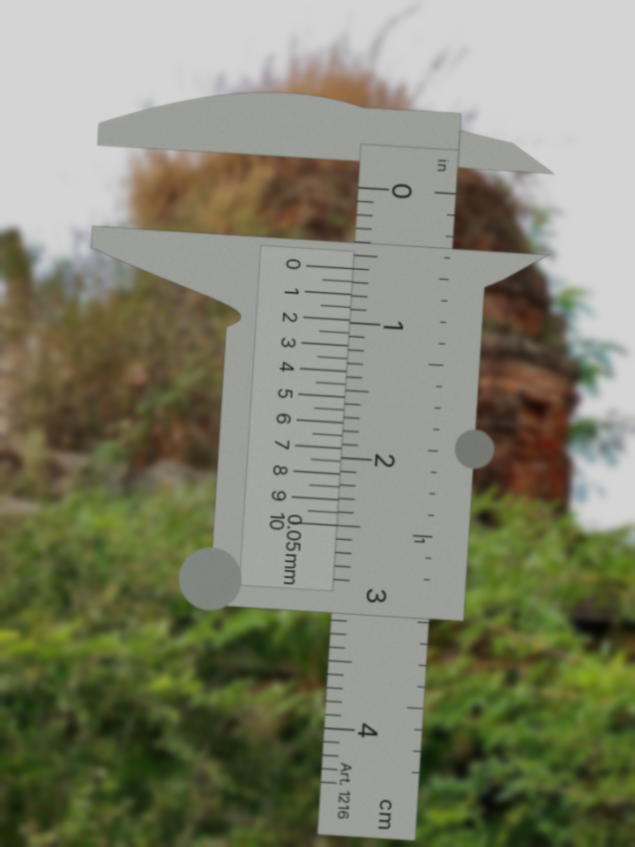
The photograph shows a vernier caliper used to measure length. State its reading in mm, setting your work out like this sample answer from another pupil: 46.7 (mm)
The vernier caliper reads 6.0 (mm)
